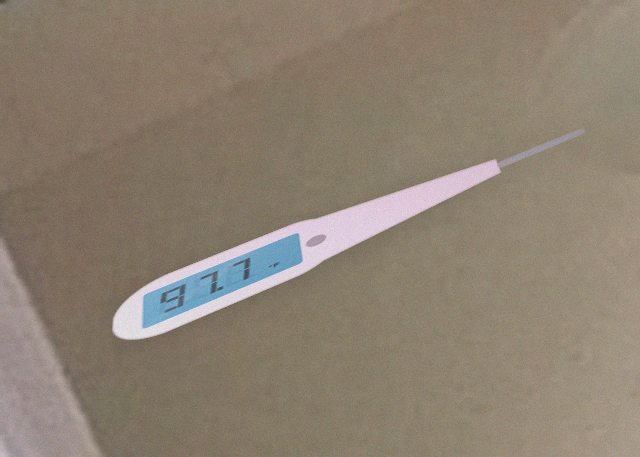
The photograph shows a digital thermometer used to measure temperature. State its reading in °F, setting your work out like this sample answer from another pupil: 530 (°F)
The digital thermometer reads 97.7 (°F)
